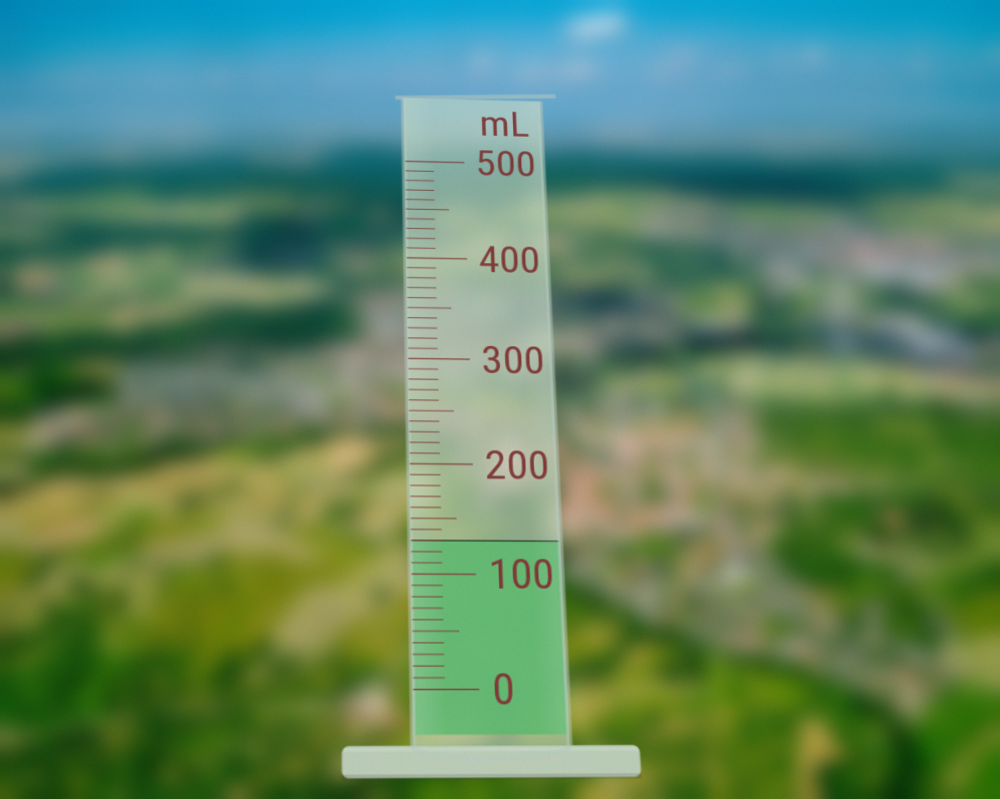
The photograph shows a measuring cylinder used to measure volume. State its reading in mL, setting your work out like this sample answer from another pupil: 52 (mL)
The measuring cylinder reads 130 (mL)
